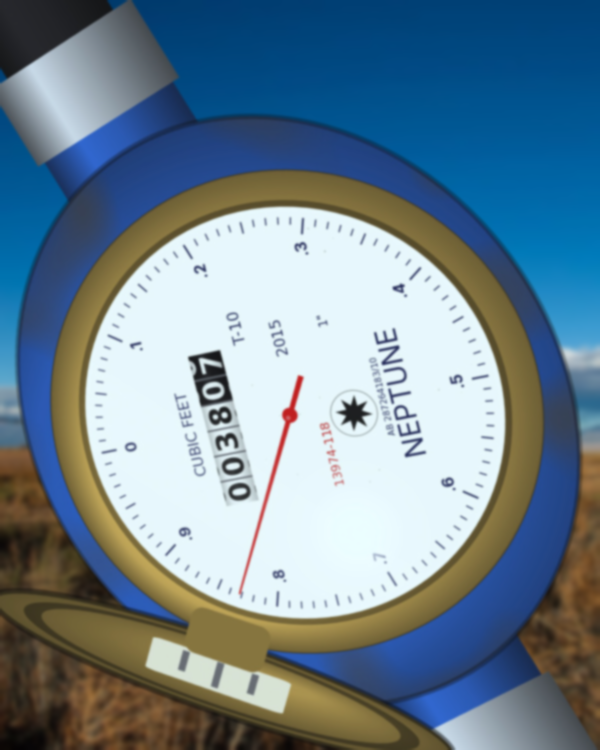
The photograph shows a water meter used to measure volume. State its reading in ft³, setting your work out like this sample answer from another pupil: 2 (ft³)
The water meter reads 3806.83 (ft³)
